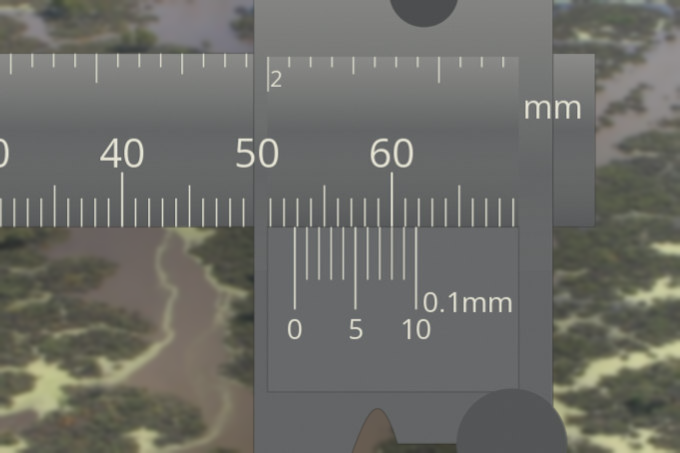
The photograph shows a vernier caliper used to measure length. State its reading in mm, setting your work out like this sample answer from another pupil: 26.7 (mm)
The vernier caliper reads 52.8 (mm)
